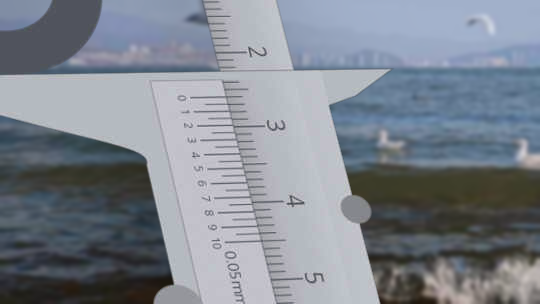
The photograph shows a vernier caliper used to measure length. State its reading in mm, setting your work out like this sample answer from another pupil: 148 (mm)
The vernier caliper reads 26.0 (mm)
